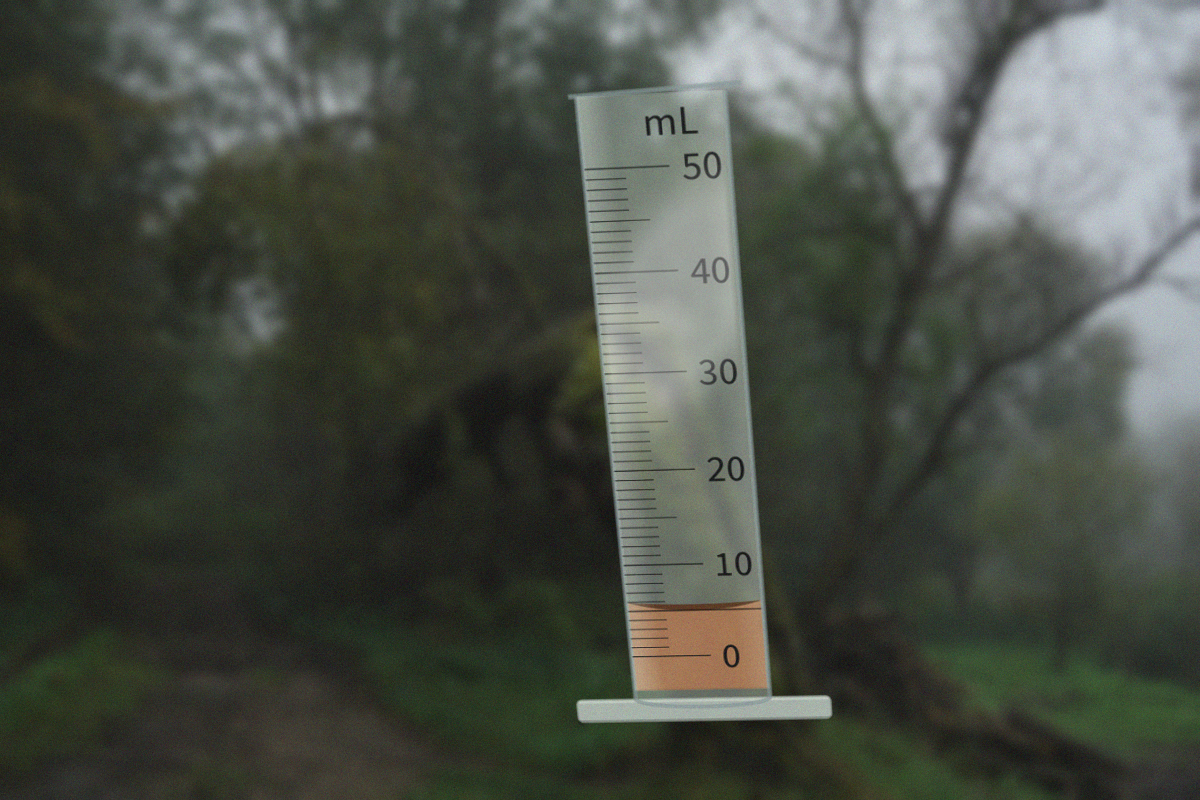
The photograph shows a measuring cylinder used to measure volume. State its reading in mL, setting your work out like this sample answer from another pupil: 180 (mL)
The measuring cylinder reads 5 (mL)
